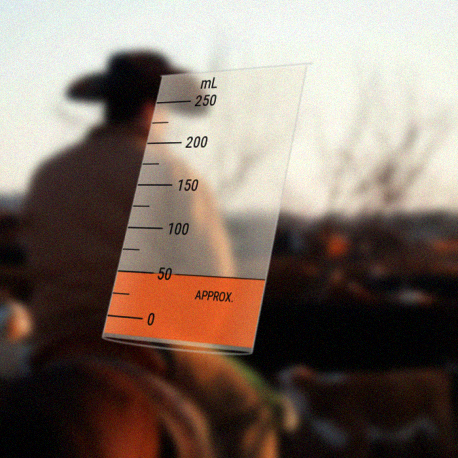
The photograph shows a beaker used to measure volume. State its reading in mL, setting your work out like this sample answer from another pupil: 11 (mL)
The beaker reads 50 (mL)
